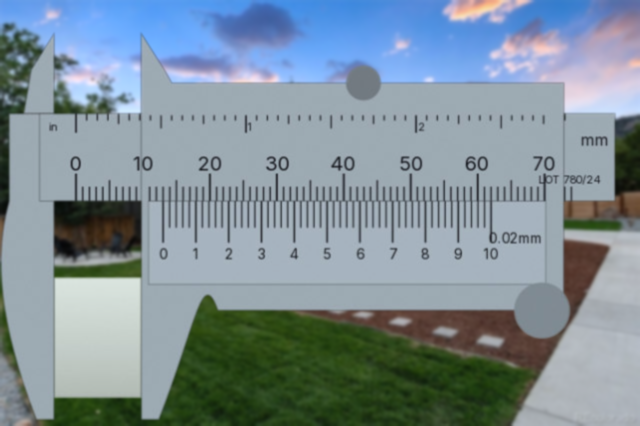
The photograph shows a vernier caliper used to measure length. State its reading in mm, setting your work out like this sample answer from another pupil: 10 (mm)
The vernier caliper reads 13.0 (mm)
